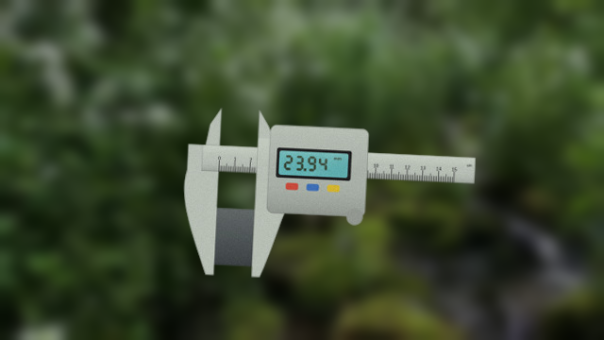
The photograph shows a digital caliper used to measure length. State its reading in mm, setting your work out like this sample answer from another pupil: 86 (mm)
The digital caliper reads 23.94 (mm)
